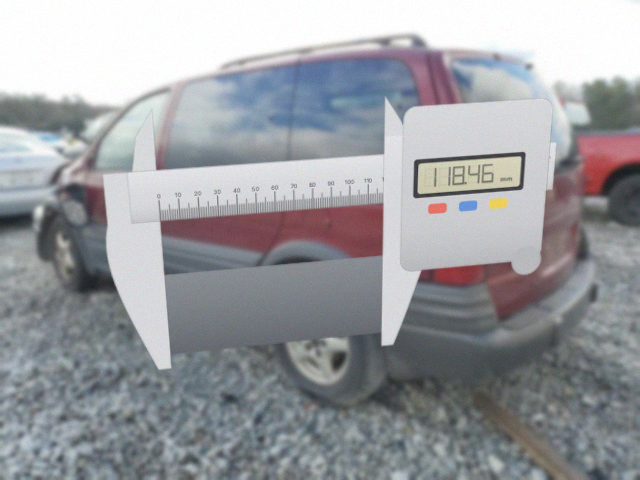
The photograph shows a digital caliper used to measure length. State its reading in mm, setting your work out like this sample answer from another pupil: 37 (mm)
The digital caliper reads 118.46 (mm)
